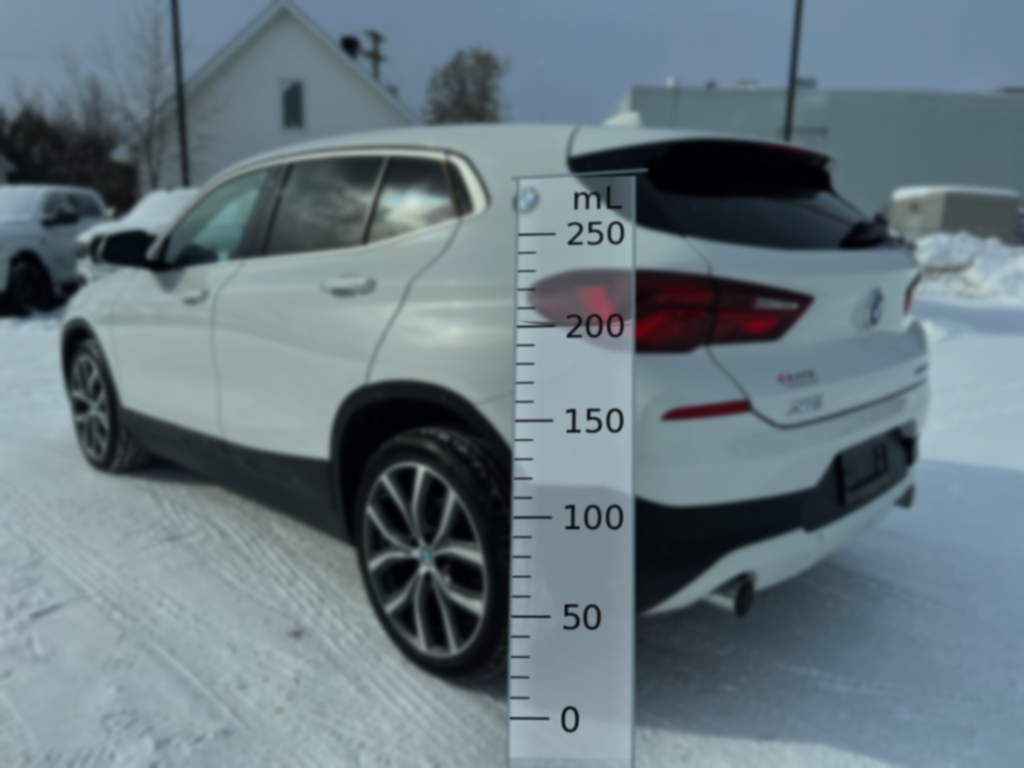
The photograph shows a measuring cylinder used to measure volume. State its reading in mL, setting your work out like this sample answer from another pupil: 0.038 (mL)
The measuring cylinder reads 200 (mL)
